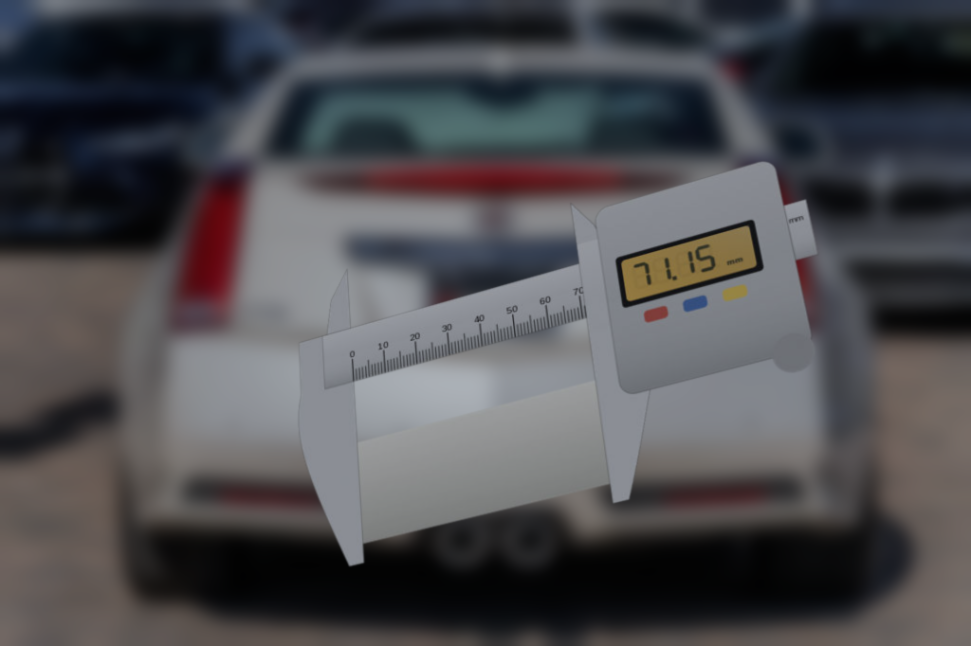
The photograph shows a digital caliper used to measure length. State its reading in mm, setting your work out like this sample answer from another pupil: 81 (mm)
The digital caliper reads 71.15 (mm)
